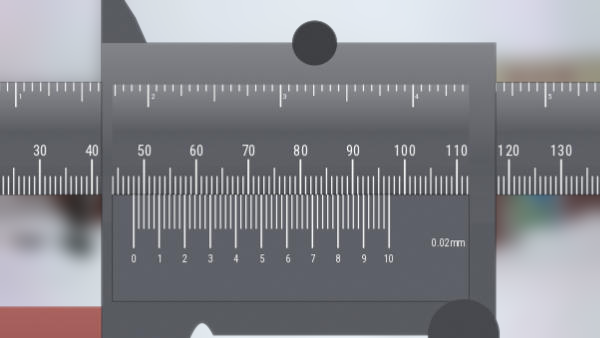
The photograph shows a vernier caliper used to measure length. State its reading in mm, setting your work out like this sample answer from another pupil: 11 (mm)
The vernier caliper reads 48.0 (mm)
